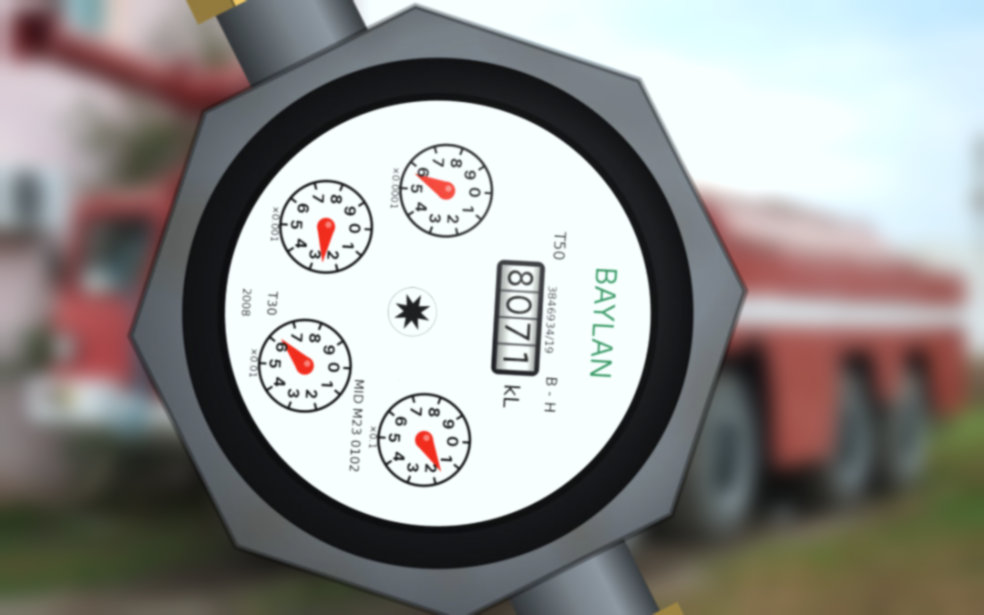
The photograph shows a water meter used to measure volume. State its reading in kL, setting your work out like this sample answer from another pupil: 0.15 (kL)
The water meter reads 8071.1625 (kL)
